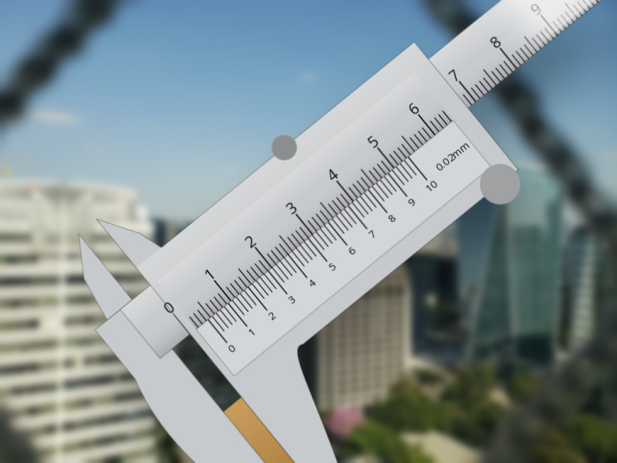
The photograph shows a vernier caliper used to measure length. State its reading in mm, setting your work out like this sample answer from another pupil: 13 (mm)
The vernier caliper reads 4.4 (mm)
